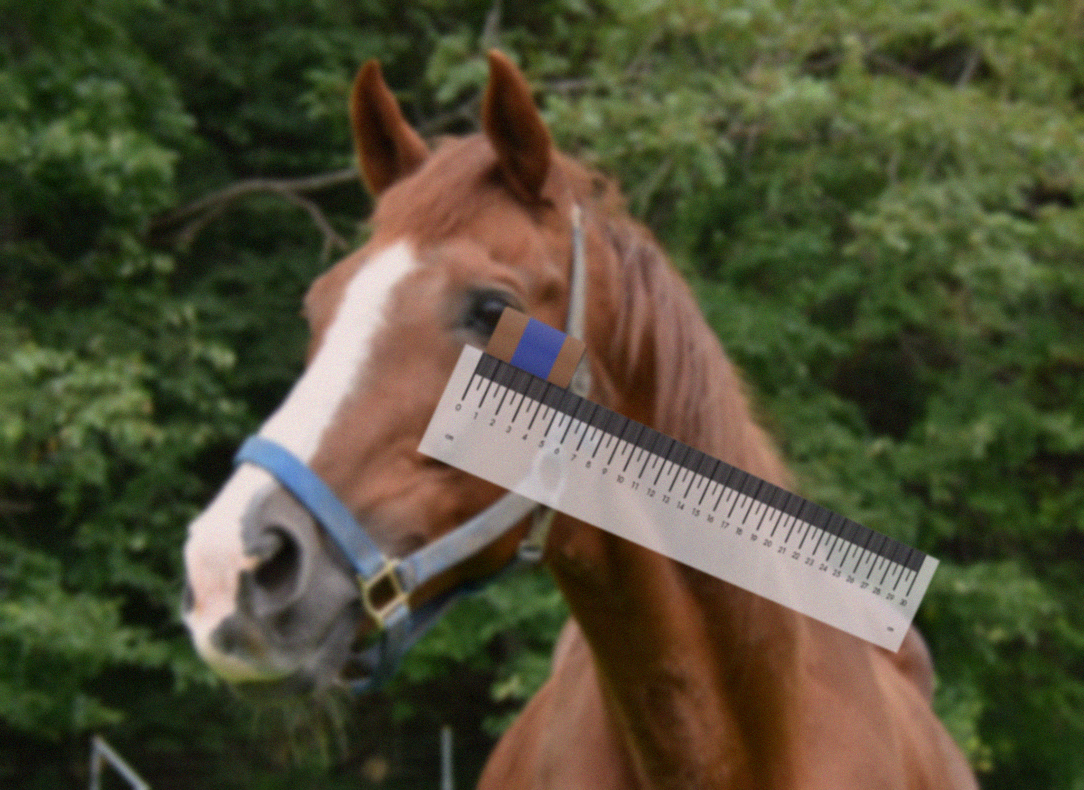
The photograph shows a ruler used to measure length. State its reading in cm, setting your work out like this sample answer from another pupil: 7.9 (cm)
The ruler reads 5 (cm)
